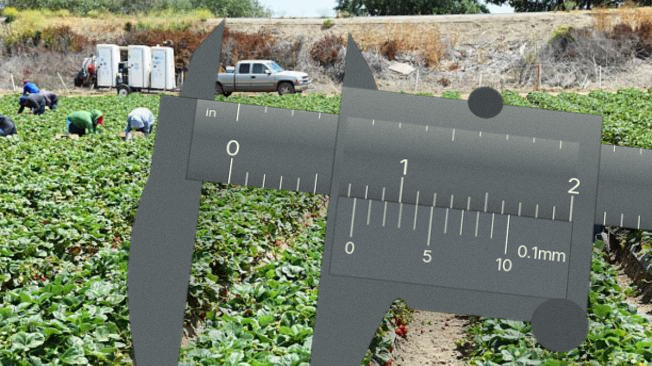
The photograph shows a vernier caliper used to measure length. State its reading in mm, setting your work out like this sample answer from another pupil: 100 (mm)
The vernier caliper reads 7.4 (mm)
